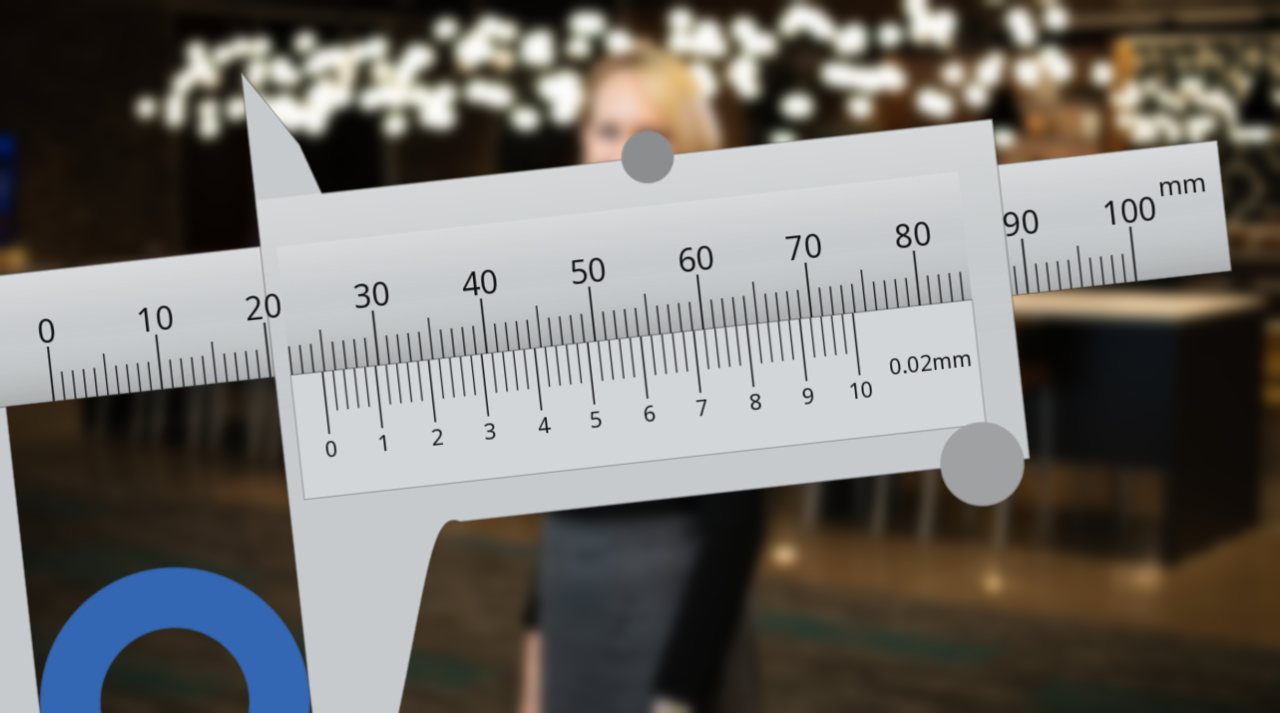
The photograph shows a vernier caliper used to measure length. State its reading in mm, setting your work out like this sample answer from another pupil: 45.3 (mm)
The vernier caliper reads 24.8 (mm)
